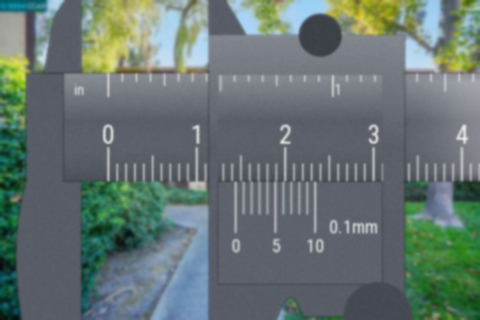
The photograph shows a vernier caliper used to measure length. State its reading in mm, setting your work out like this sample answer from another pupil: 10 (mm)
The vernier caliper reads 14.4 (mm)
